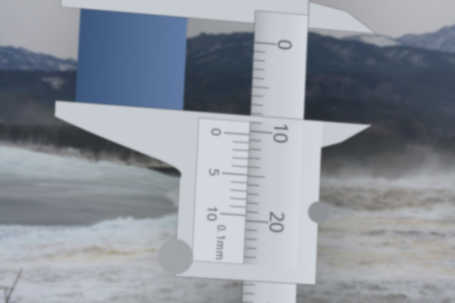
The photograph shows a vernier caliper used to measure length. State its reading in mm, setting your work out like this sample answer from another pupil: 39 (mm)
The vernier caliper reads 10.4 (mm)
